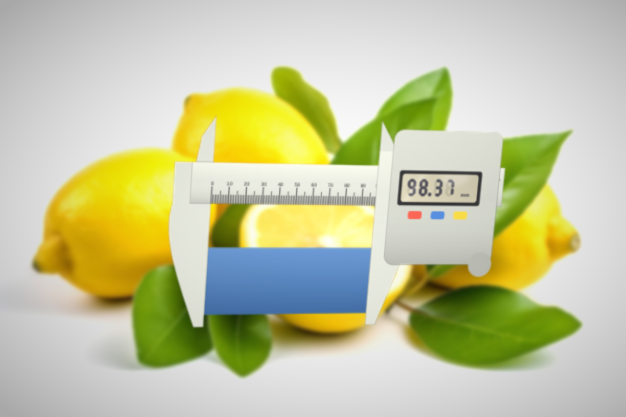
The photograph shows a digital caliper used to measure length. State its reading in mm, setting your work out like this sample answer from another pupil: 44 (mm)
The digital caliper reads 98.37 (mm)
